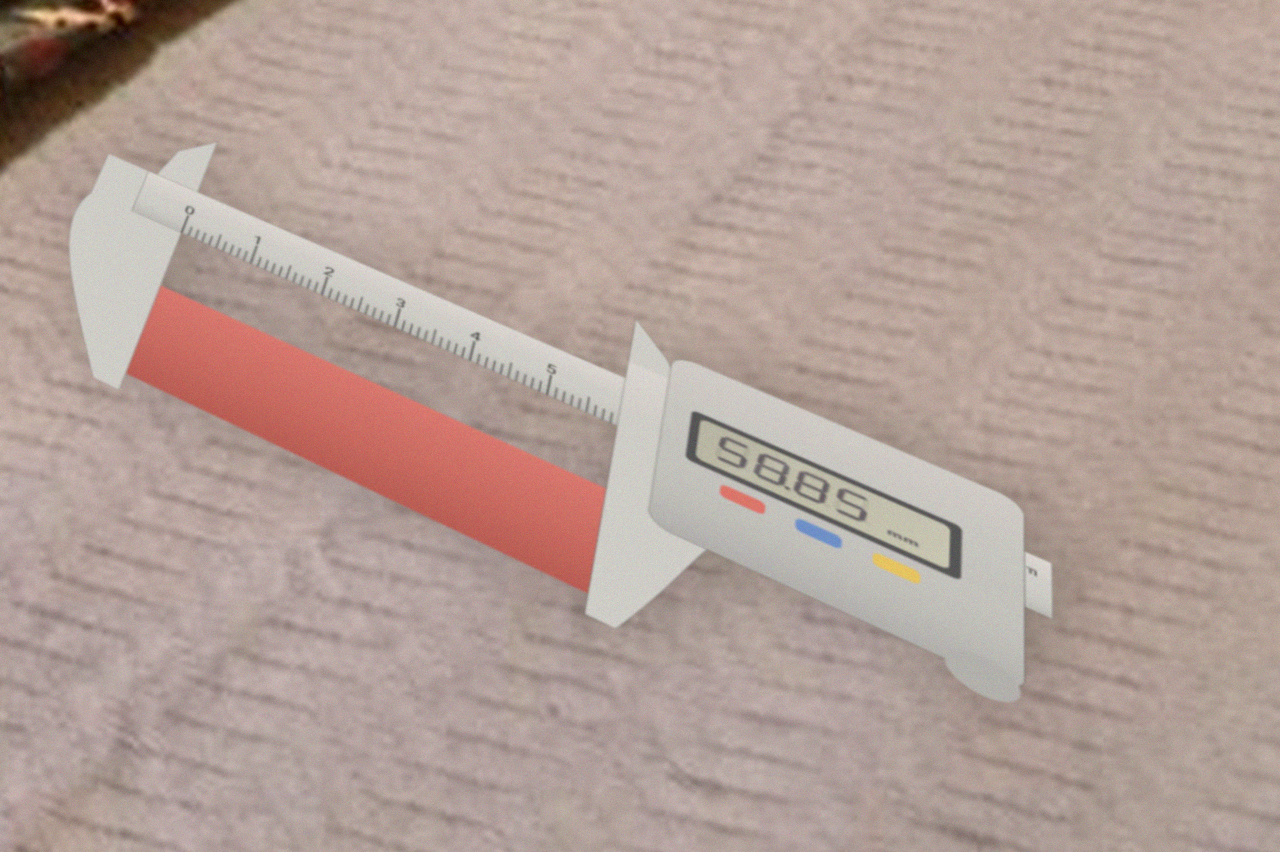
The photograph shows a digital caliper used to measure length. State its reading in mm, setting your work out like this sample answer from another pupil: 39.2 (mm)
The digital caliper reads 58.85 (mm)
